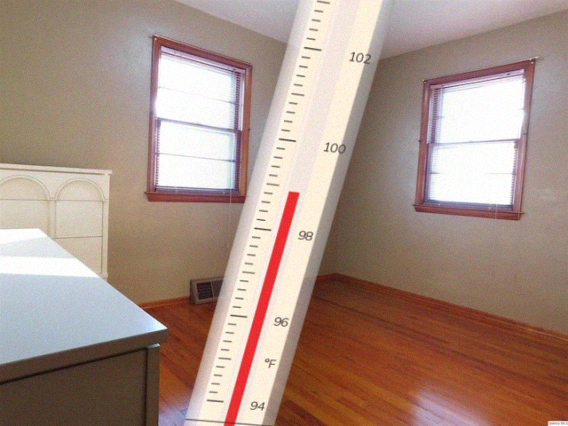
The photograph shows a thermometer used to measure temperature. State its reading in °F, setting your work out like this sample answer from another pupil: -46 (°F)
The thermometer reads 98.9 (°F)
